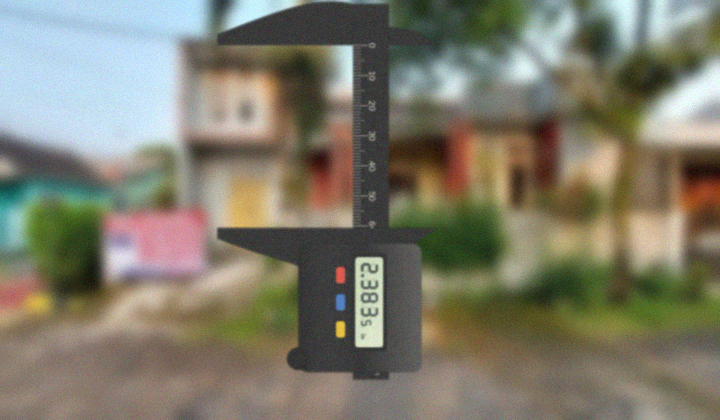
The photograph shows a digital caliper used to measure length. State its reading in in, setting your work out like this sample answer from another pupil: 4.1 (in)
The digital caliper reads 2.3835 (in)
